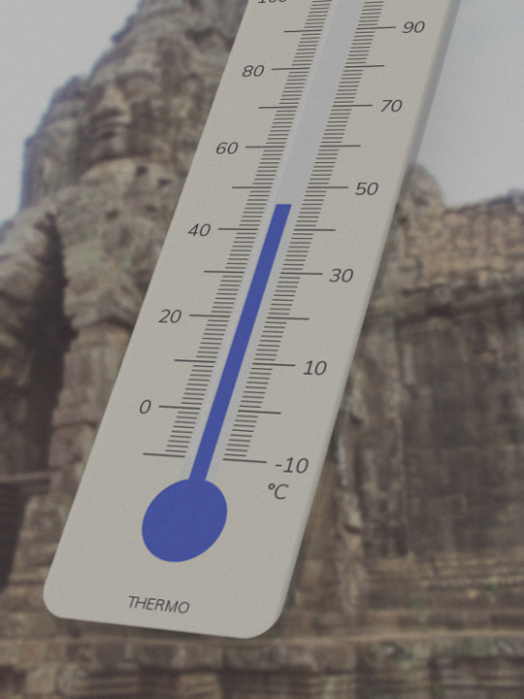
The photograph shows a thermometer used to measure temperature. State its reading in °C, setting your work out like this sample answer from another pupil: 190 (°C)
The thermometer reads 46 (°C)
